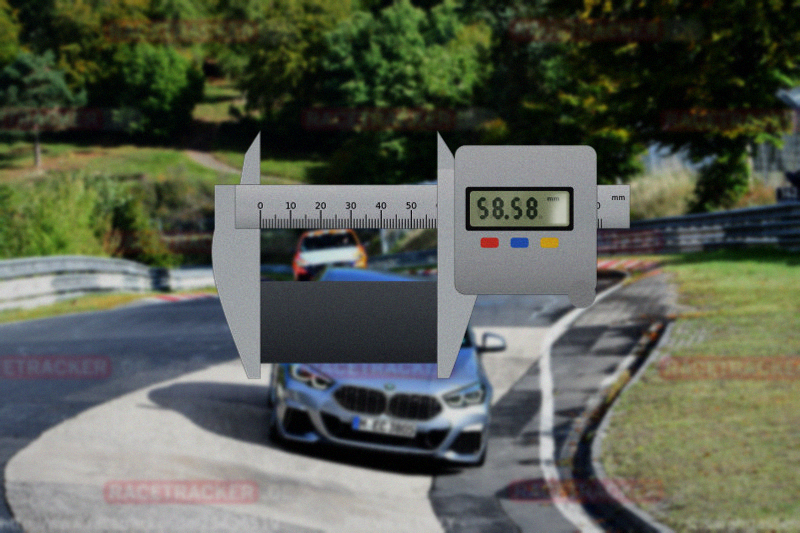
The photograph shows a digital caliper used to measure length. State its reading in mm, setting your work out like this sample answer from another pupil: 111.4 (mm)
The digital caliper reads 58.58 (mm)
